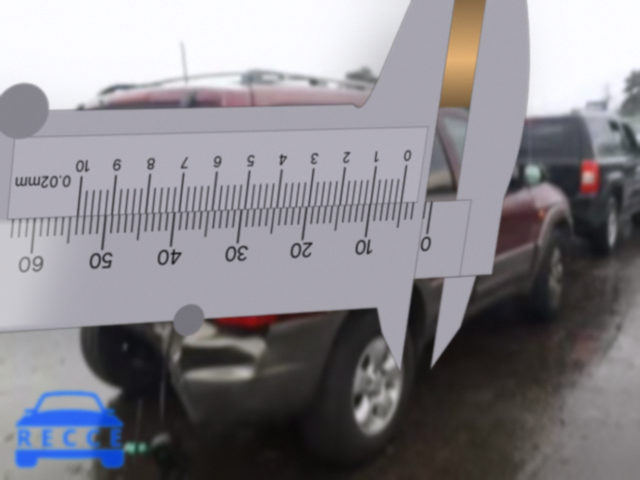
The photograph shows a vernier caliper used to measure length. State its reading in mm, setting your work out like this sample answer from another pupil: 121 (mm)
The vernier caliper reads 5.0 (mm)
